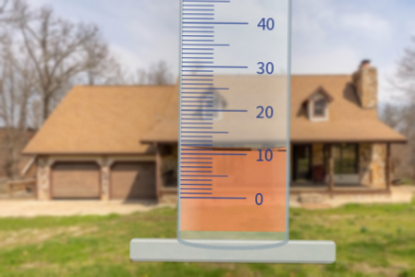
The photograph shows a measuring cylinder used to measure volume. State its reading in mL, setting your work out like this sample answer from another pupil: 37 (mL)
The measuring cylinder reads 11 (mL)
